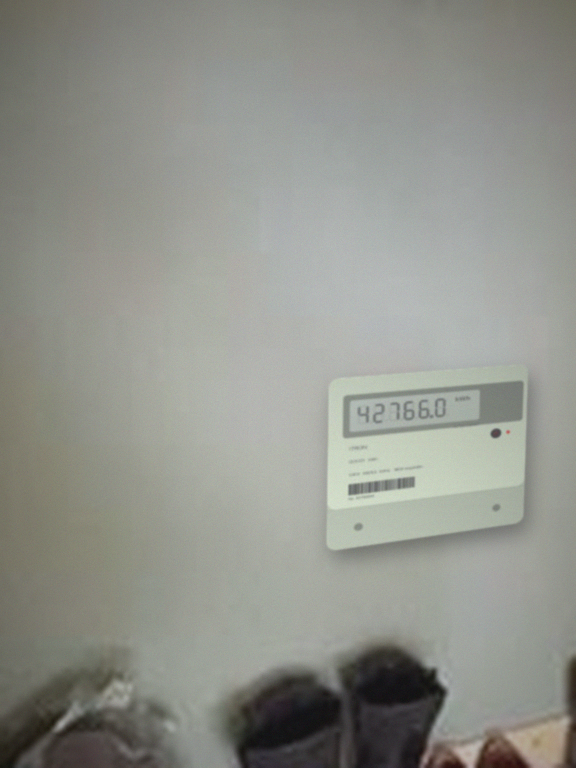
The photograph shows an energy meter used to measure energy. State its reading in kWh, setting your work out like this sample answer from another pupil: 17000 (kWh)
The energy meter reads 42766.0 (kWh)
